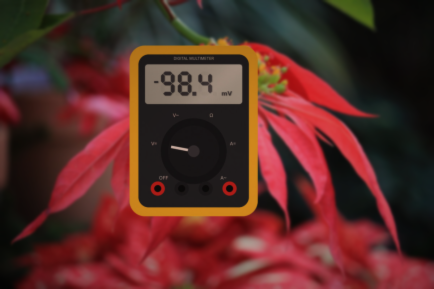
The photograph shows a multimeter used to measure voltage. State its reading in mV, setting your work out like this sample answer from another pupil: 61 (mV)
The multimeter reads -98.4 (mV)
